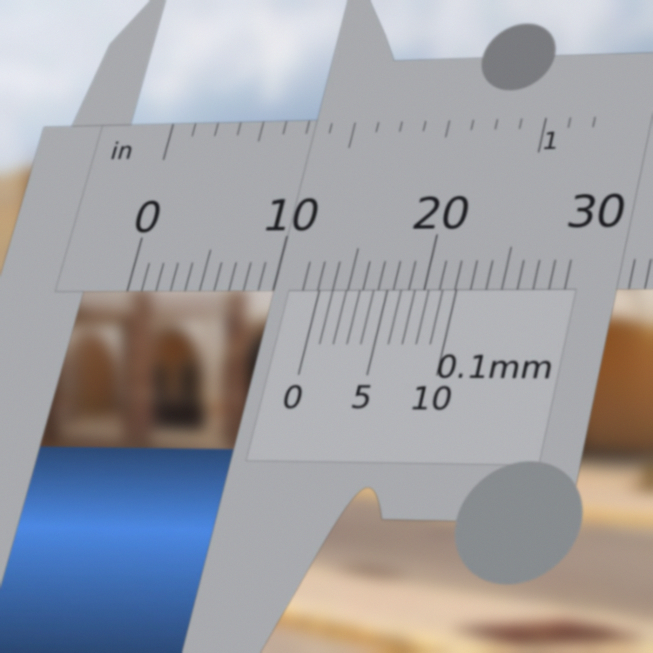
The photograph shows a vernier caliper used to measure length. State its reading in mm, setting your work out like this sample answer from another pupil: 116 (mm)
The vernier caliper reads 13.1 (mm)
